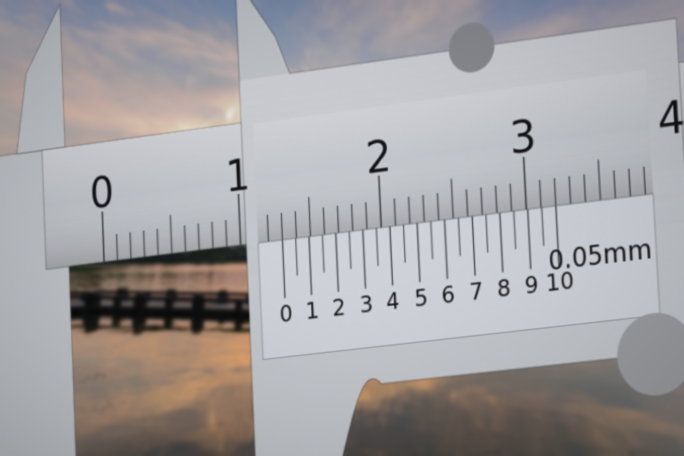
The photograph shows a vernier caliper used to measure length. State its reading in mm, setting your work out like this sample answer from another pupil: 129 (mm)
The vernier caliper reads 13.0 (mm)
